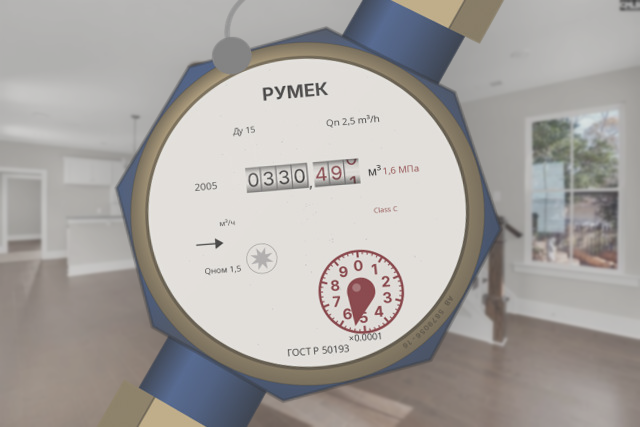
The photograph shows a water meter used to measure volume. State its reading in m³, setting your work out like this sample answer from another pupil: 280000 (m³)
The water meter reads 330.4905 (m³)
